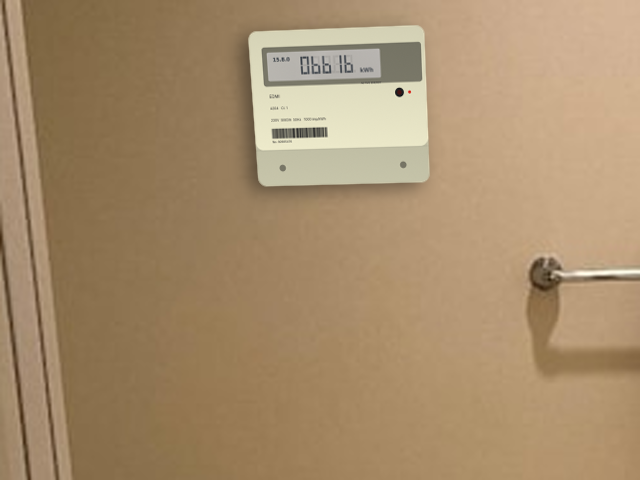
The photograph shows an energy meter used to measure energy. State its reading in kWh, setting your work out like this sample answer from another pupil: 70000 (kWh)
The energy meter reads 6616 (kWh)
